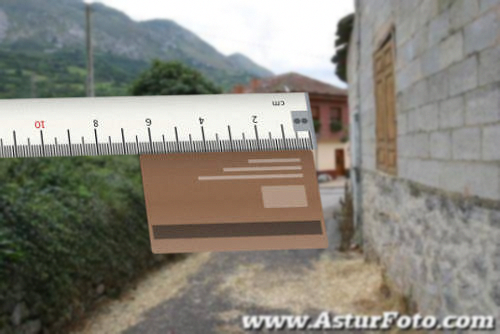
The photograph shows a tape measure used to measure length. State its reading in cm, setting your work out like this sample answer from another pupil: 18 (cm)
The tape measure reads 6.5 (cm)
